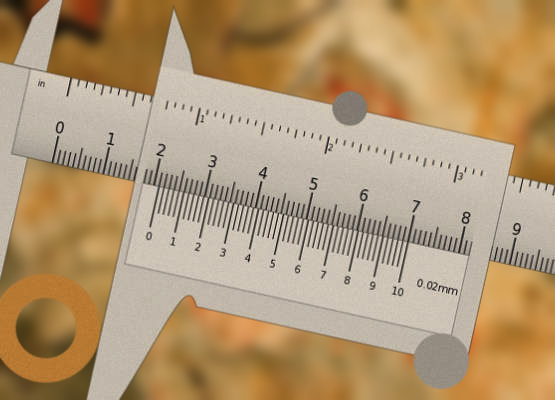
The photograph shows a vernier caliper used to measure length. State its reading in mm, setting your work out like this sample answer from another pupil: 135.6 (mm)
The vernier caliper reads 21.0 (mm)
